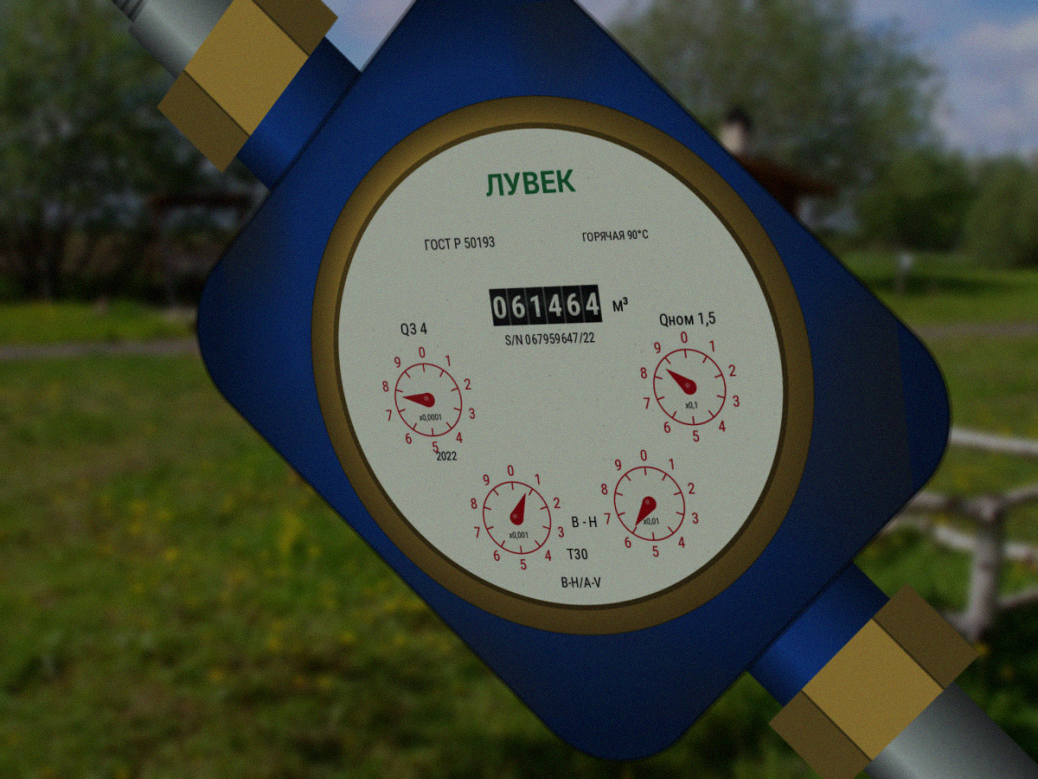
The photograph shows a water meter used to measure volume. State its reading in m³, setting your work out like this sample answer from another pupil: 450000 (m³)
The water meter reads 61464.8607 (m³)
